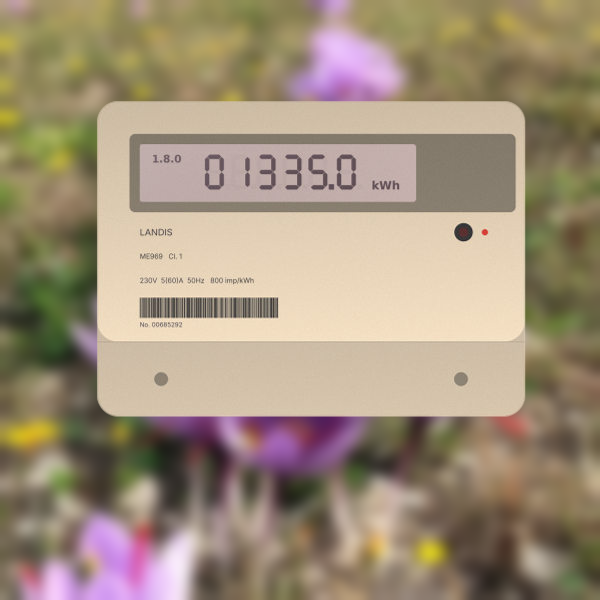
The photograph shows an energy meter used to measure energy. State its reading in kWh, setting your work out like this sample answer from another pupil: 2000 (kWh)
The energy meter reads 1335.0 (kWh)
